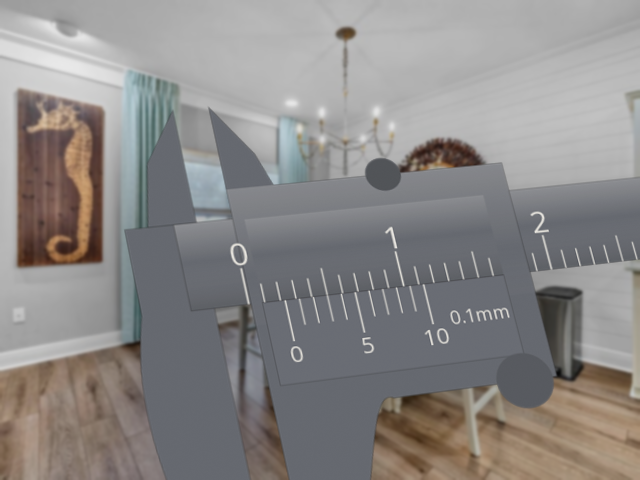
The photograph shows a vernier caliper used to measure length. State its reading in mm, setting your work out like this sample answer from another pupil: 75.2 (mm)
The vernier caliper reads 2.3 (mm)
